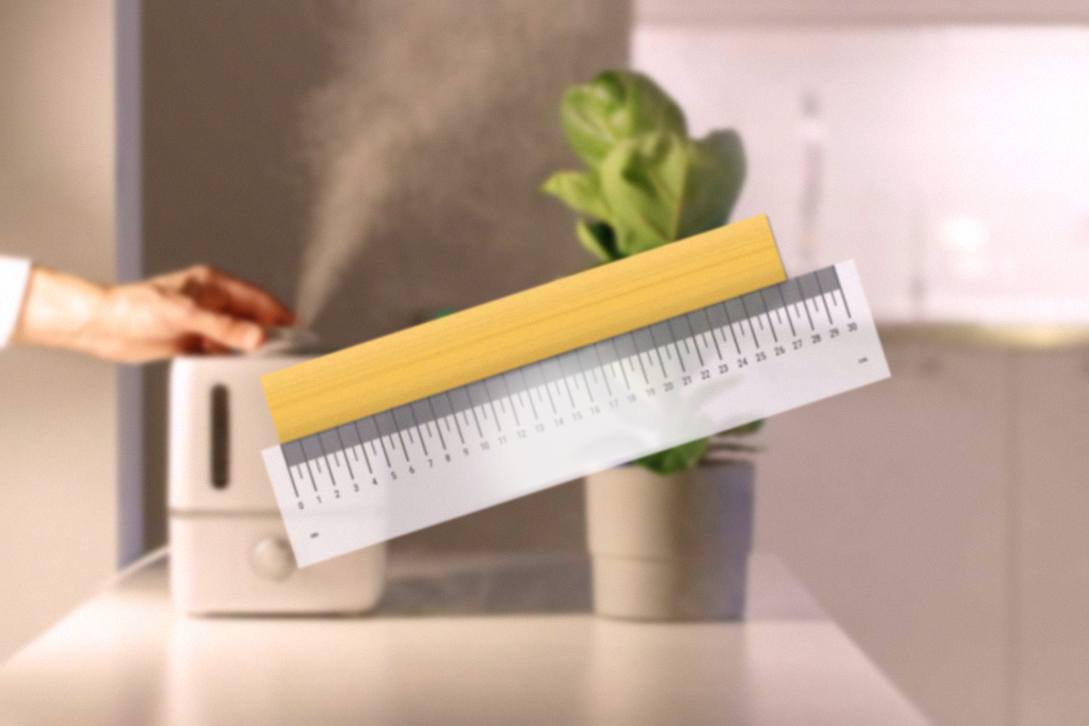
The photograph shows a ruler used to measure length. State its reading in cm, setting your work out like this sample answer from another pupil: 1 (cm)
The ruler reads 27.5 (cm)
